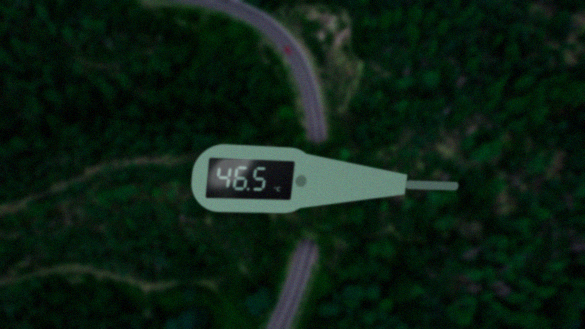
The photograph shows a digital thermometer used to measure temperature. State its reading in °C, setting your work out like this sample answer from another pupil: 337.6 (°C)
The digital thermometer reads 46.5 (°C)
